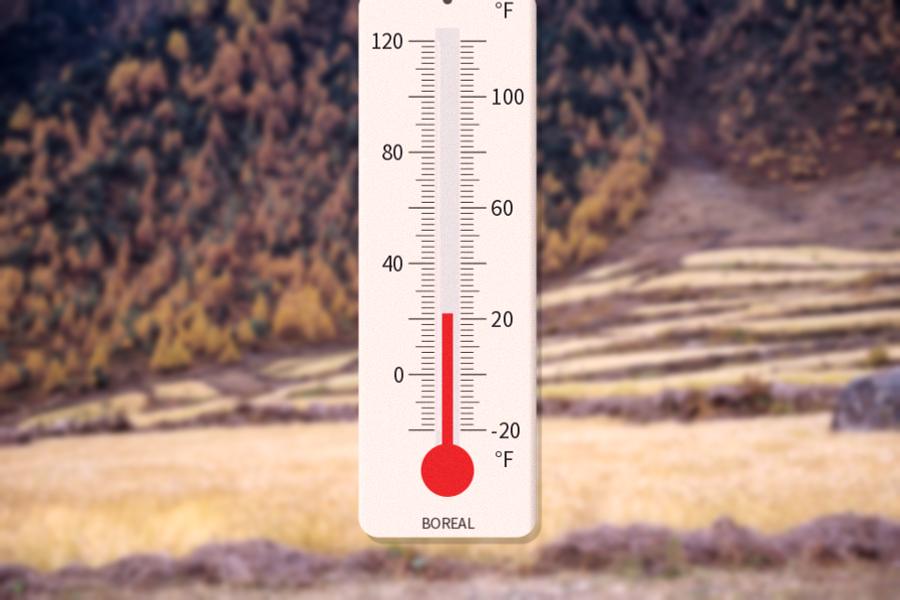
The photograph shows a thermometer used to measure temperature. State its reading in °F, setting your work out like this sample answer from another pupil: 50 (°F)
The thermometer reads 22 (°F)
